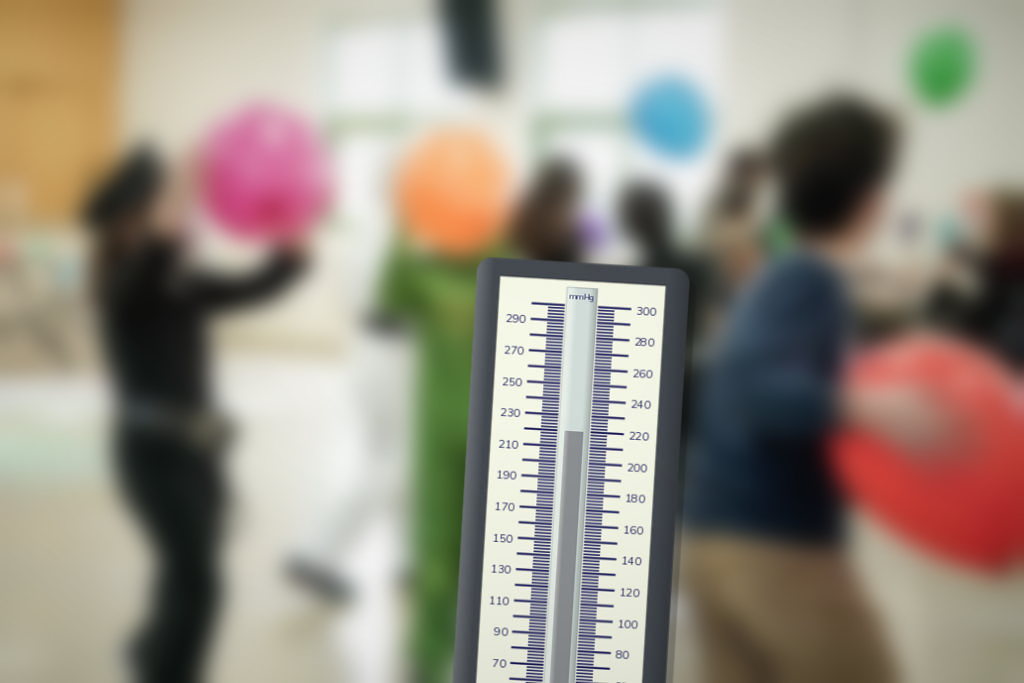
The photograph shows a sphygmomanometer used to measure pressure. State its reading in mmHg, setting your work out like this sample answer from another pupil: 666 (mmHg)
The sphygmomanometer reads 220 (mmHg)
